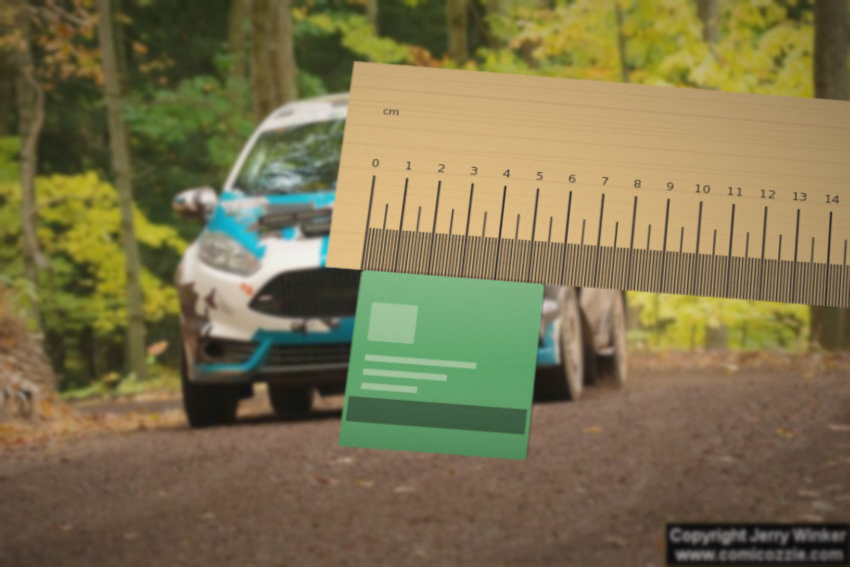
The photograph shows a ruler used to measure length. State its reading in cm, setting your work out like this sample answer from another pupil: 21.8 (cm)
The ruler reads 5.5 (cm)
